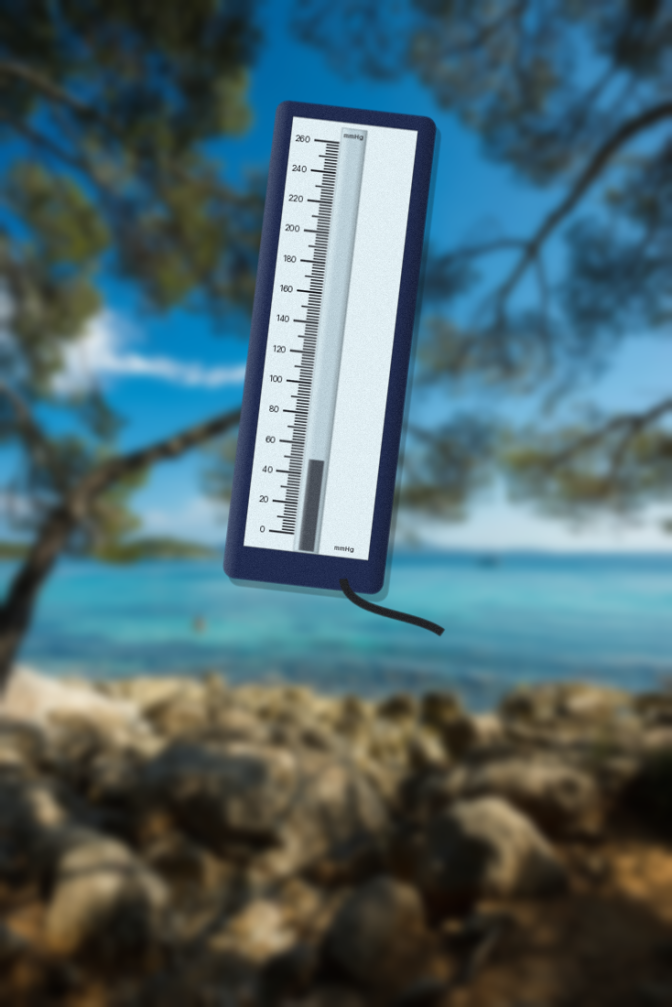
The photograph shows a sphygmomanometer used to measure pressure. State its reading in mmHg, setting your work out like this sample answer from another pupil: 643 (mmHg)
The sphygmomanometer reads 50 (mmHg)
